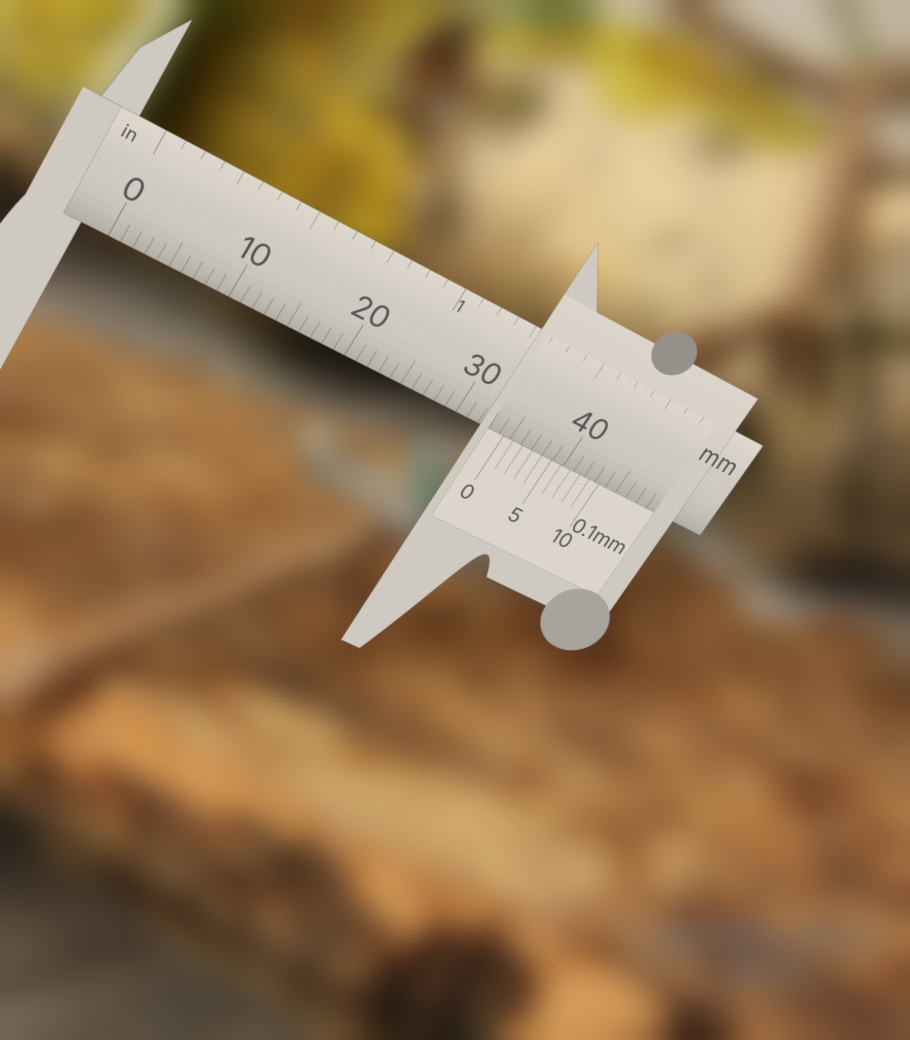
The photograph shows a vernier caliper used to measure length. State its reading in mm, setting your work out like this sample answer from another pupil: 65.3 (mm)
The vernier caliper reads 34.4 (mm)
